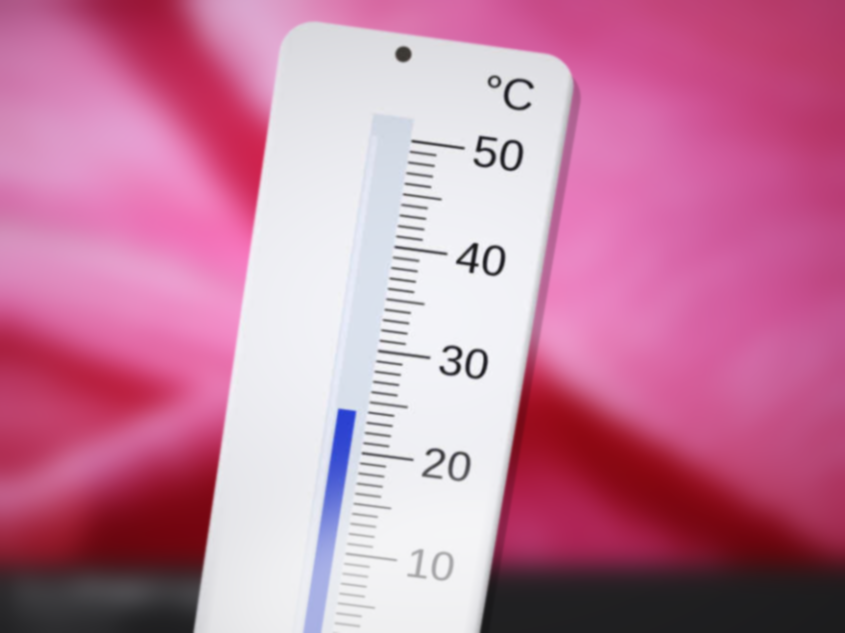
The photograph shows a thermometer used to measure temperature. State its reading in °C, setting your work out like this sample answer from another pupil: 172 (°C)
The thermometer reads 24 (°C)
